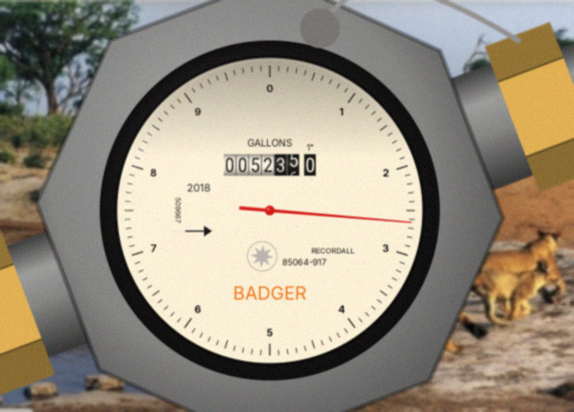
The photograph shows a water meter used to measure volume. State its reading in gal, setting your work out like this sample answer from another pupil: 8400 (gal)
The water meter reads 52352.6 (gal)
